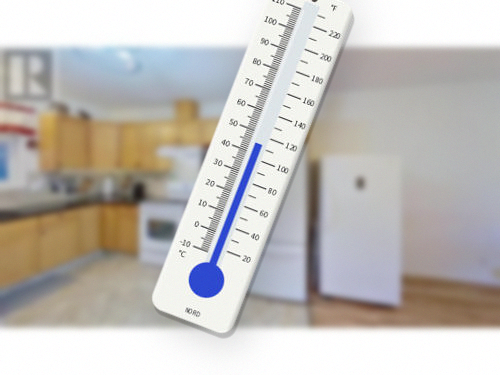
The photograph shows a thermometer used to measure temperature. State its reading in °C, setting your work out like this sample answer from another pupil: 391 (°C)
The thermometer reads 45 (°C)
